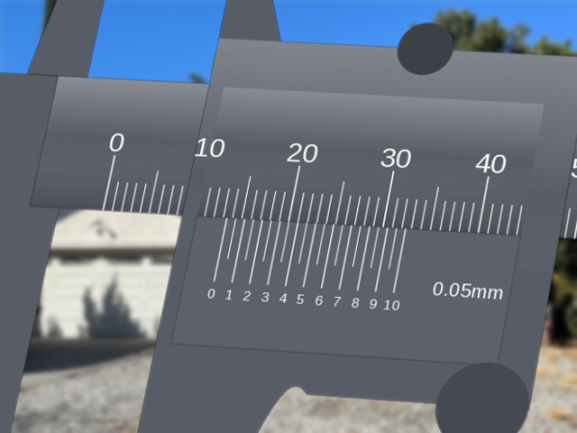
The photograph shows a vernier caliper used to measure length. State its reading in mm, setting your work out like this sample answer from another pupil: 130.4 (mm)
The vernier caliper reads 13.4 (mm)
